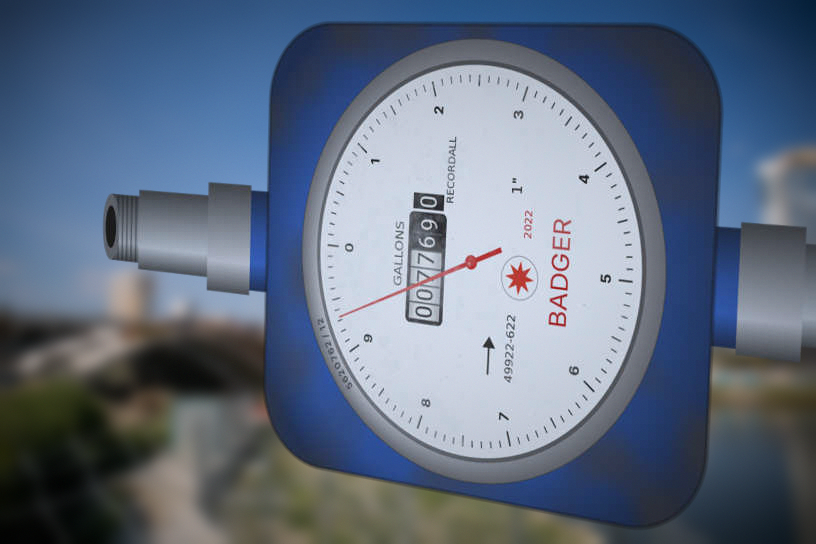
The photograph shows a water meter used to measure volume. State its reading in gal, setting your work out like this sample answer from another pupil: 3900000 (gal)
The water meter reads 77689.3 (gal)
